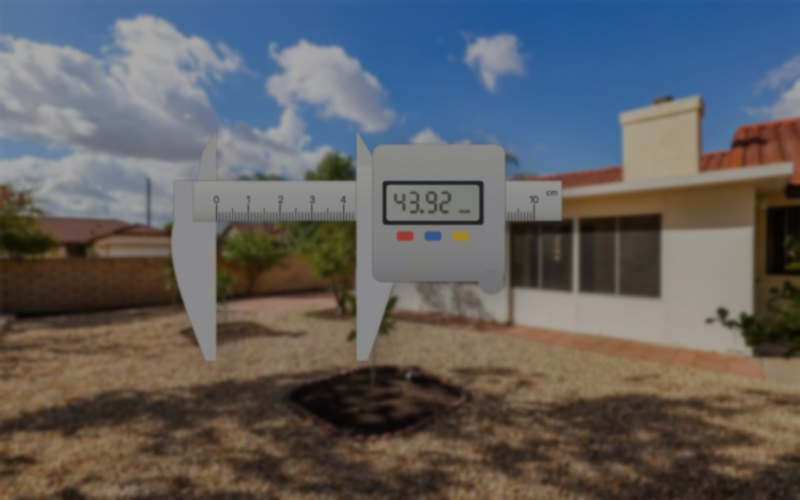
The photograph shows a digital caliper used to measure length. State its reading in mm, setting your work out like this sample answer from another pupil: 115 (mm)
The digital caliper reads 43.92 (mm)
